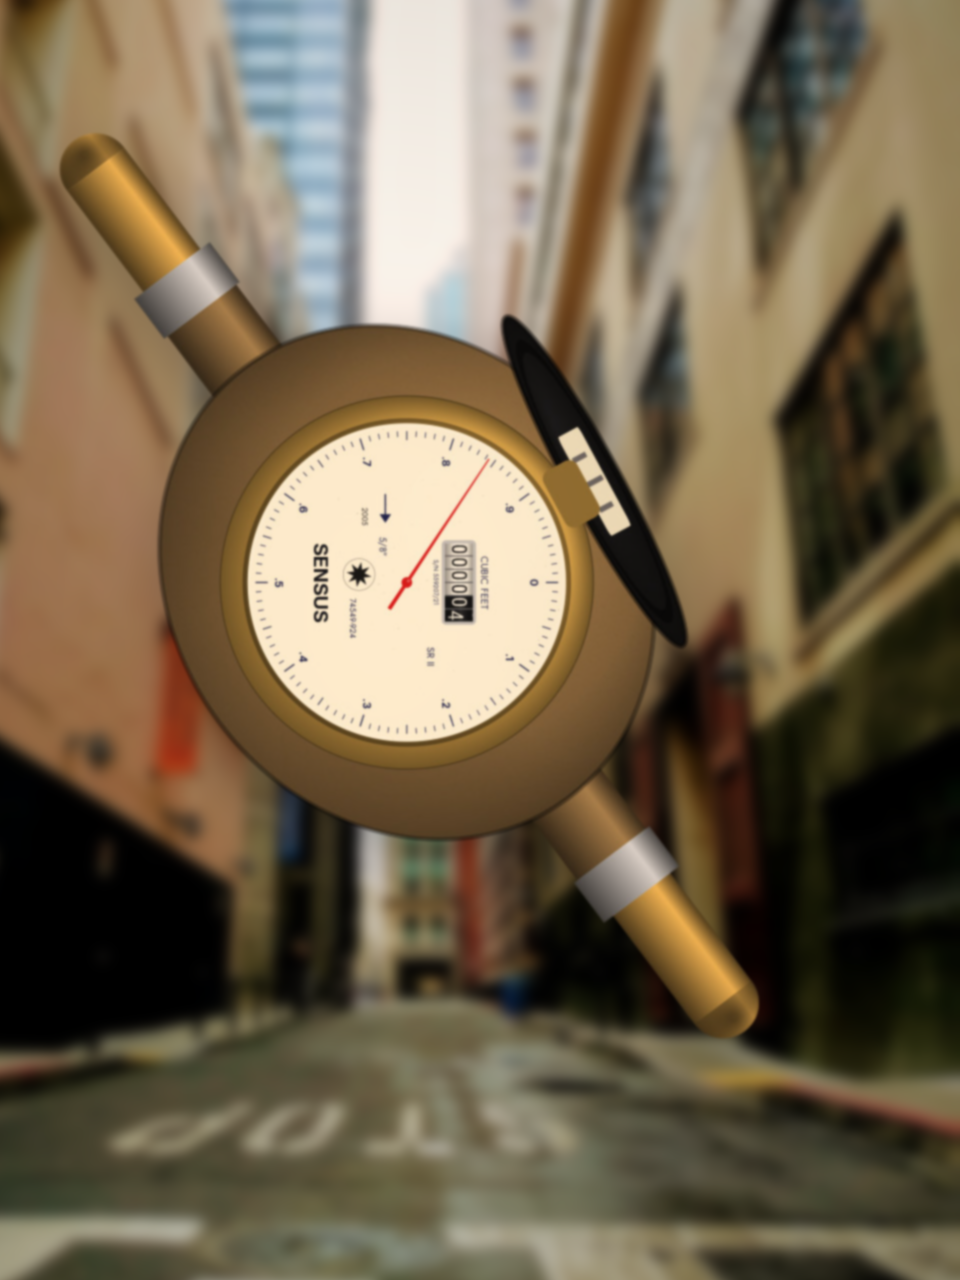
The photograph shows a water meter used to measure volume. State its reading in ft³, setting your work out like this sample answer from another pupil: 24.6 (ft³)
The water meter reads 3.84 (ft³)
